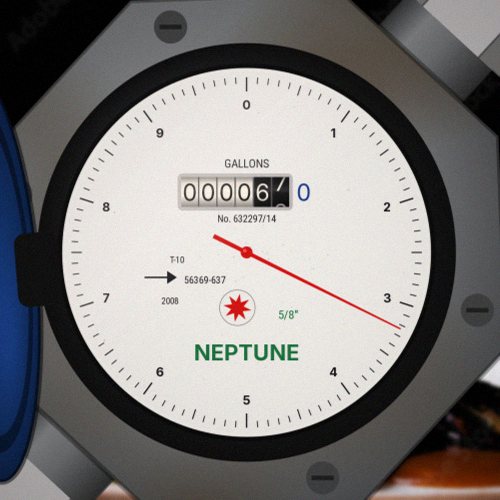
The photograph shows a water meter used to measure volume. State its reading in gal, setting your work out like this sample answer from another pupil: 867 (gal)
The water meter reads 673.2 (gal)
